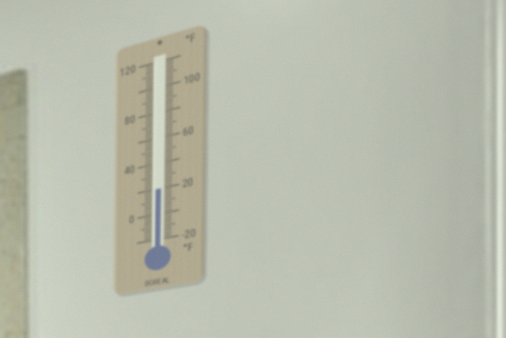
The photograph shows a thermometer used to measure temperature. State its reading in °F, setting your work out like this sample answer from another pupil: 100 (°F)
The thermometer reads 20 (°F)
